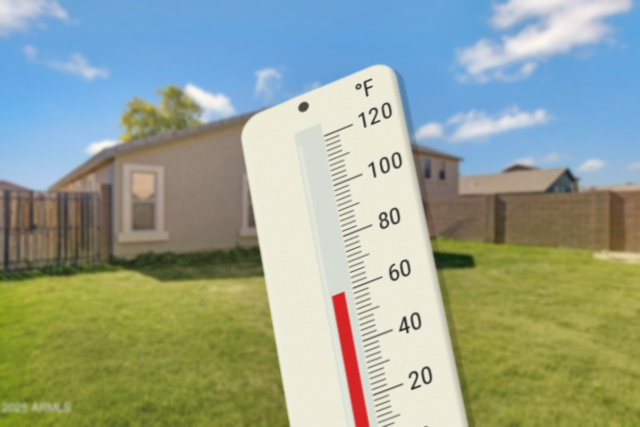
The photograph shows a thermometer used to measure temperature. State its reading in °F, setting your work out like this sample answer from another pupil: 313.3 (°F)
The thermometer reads 60 (°F)
